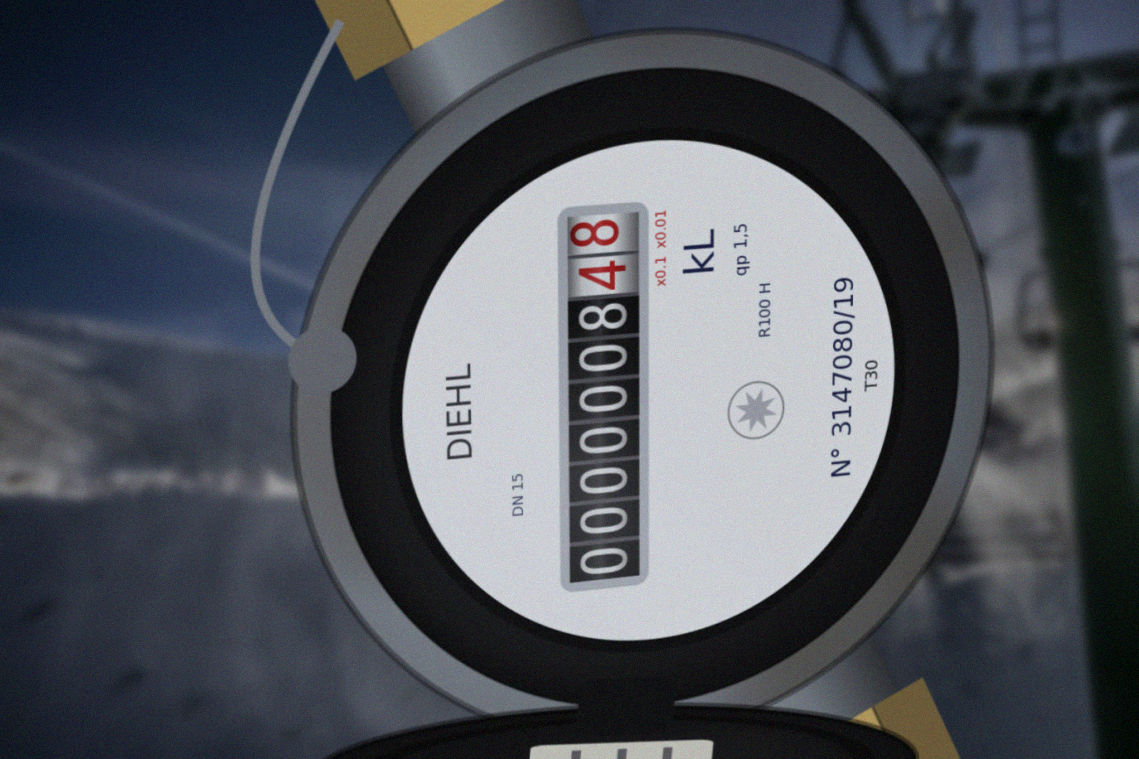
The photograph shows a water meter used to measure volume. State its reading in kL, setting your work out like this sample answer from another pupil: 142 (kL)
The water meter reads 8.48 (kL)
